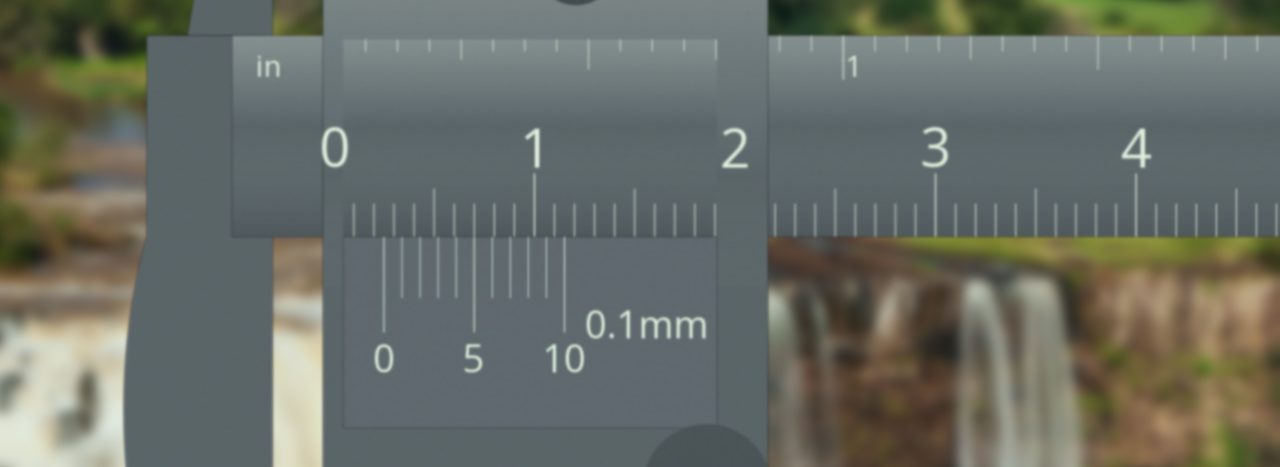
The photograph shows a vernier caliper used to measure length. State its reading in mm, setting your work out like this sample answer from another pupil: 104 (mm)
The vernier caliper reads 2.5 (mm)
